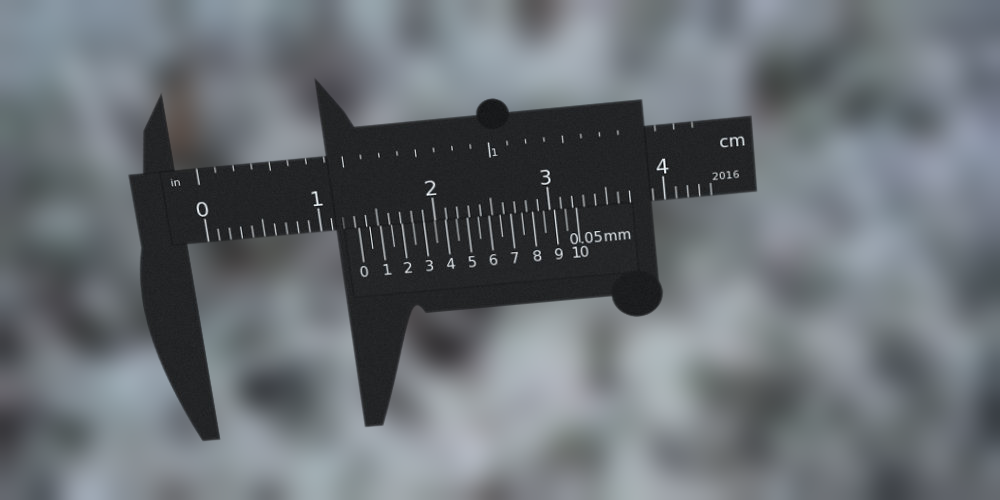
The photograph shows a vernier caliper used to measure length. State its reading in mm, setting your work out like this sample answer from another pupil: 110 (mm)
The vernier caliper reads 13.3 (mm)
